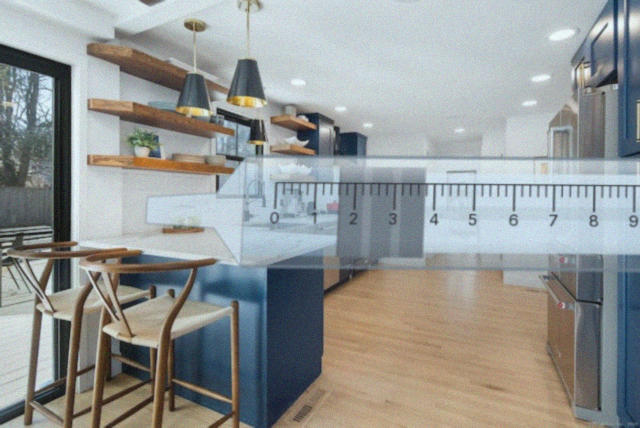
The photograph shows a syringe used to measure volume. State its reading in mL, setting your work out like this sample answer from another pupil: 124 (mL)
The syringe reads 1.6 (mL)
